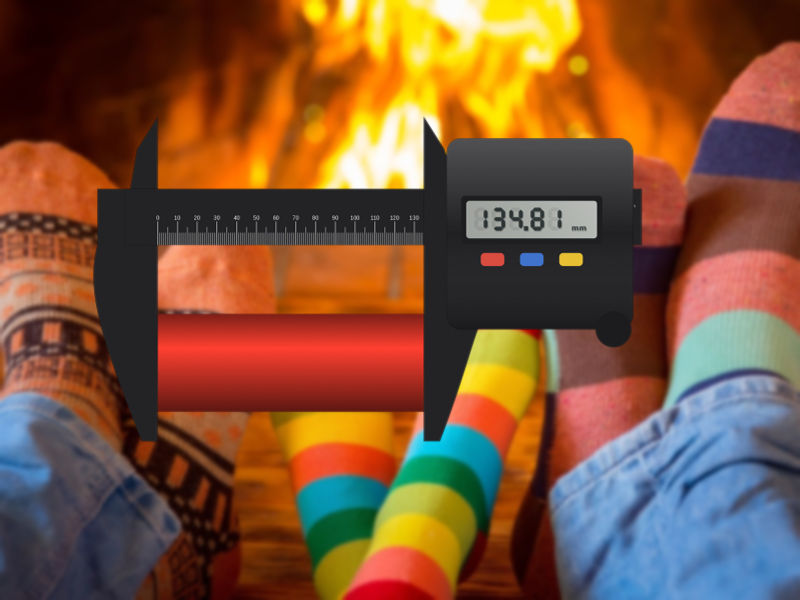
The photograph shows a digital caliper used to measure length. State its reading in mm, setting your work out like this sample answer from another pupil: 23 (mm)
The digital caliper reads 134.81 (mm)
